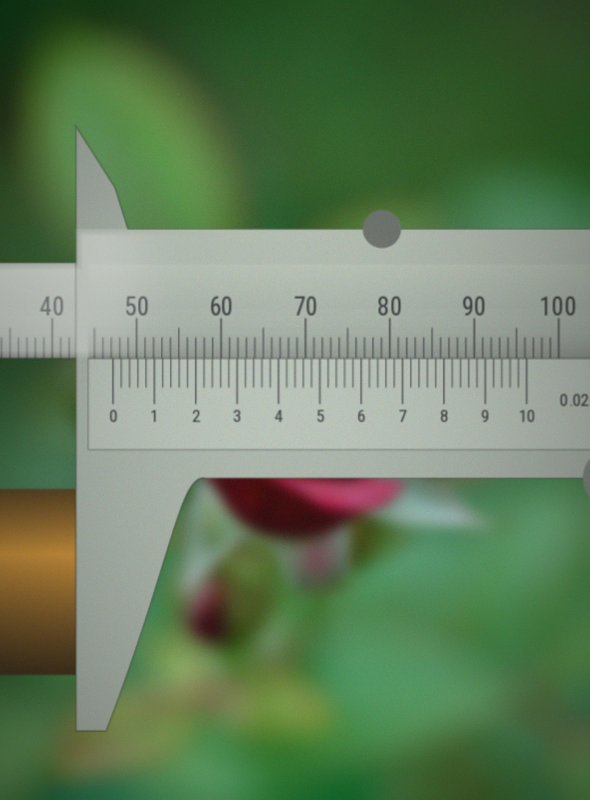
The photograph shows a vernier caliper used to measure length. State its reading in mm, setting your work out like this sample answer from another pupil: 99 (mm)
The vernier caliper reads 47.2 (mm)
